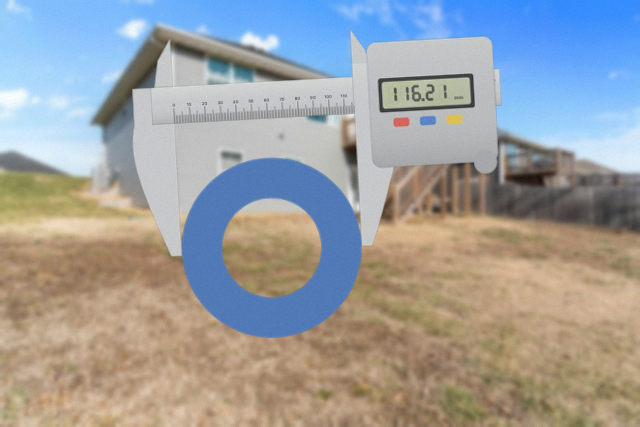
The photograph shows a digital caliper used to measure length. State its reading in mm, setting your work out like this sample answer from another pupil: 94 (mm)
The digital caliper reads 116.21 (mm)
